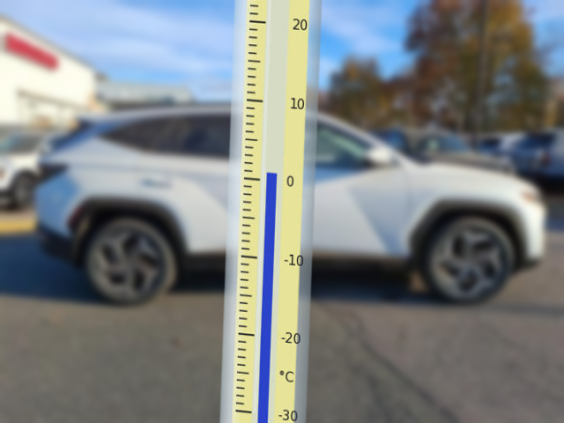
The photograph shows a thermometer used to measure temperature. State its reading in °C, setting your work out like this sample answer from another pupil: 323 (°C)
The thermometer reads 1 (°C)
